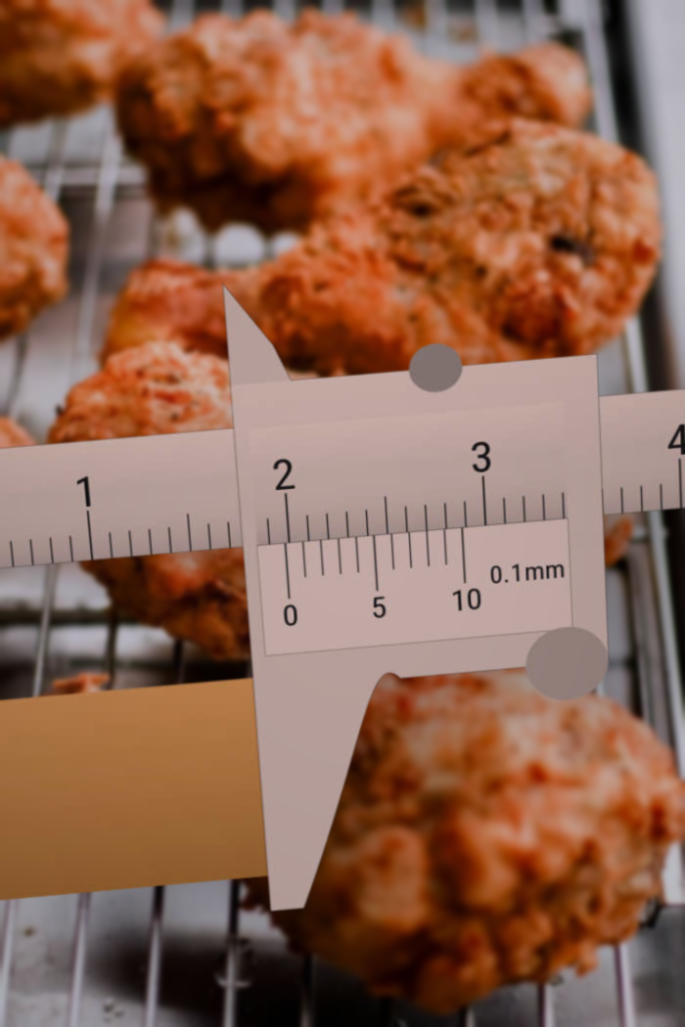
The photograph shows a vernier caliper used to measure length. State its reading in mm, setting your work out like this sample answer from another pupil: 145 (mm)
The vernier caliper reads 19.8 (mm)
